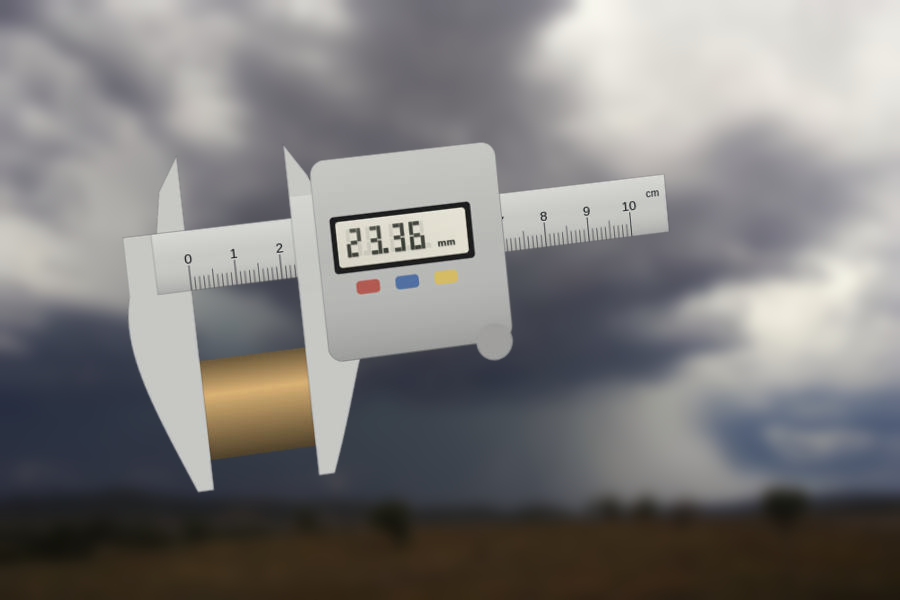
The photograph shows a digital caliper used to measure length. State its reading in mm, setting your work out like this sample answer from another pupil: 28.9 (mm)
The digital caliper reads 23.36 (mm)
